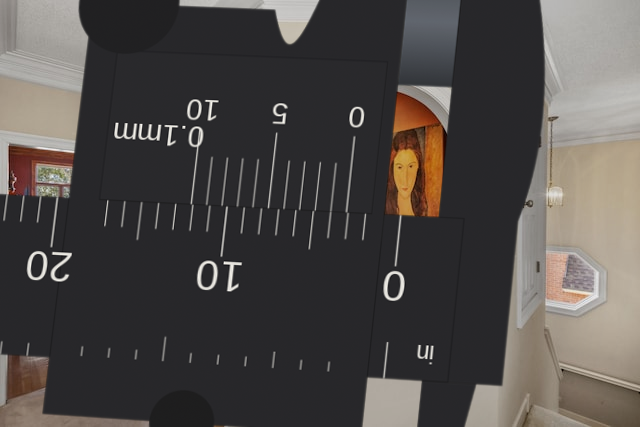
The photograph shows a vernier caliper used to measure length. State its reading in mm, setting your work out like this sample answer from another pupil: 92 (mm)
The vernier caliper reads 3.1 (mm)
